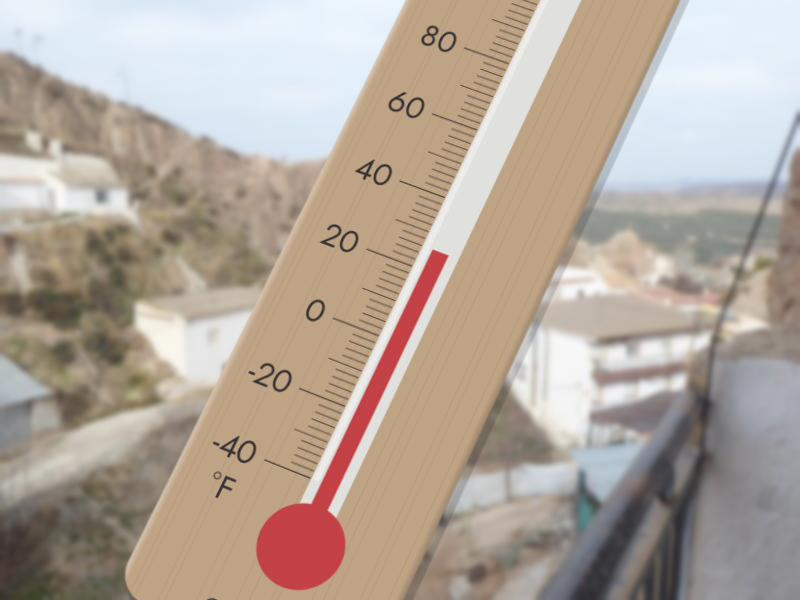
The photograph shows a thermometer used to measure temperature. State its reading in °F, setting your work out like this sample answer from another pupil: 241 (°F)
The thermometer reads 26 (°F)
